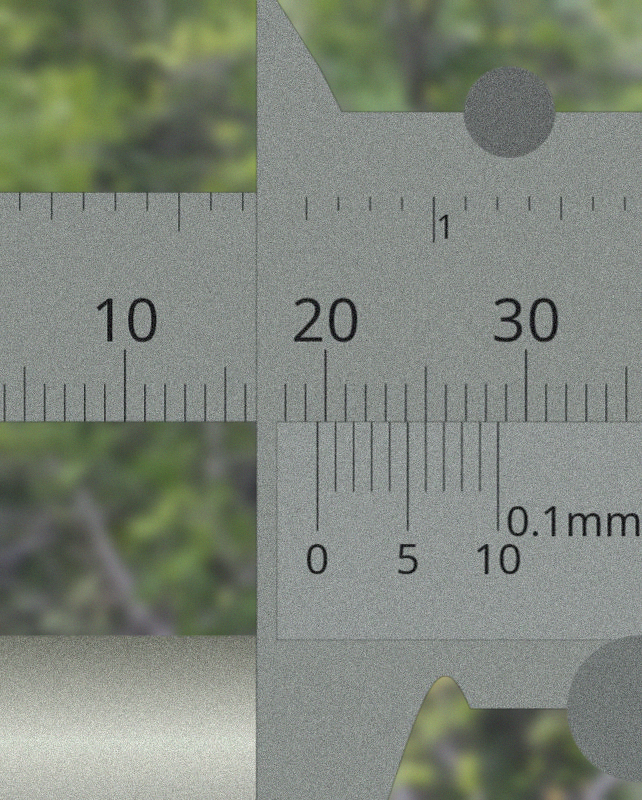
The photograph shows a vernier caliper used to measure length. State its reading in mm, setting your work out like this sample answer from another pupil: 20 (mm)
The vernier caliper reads 19.6 (mm)
